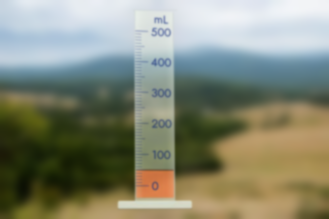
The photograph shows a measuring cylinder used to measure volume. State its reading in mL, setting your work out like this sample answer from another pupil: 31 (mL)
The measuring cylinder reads 50 (mL)
